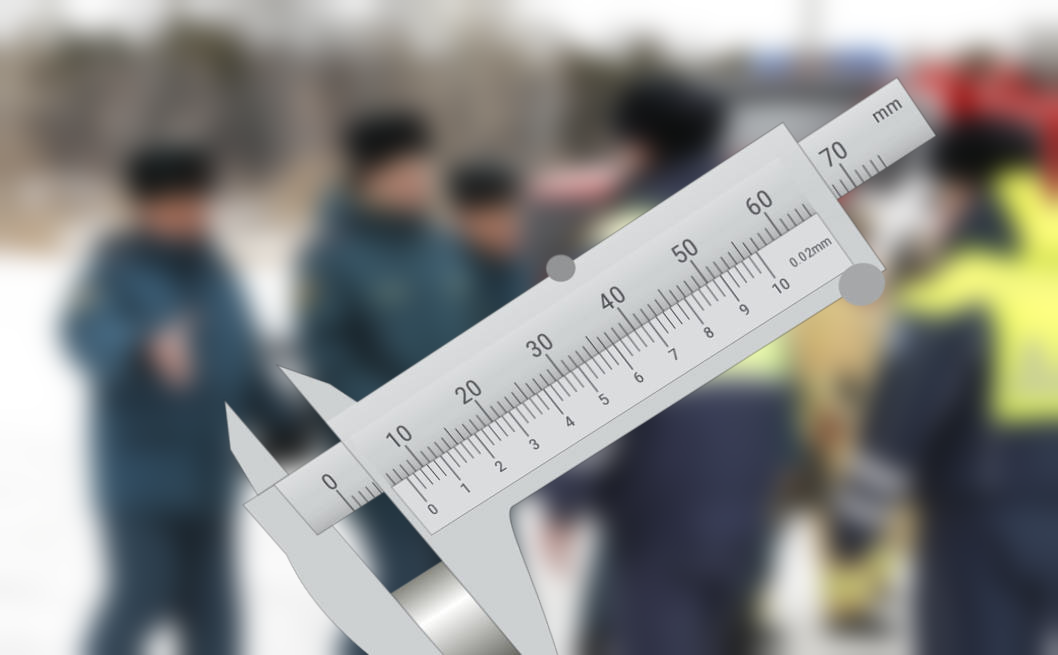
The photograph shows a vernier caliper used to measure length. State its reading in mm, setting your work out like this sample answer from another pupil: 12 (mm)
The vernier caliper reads 7.6 (mm)
